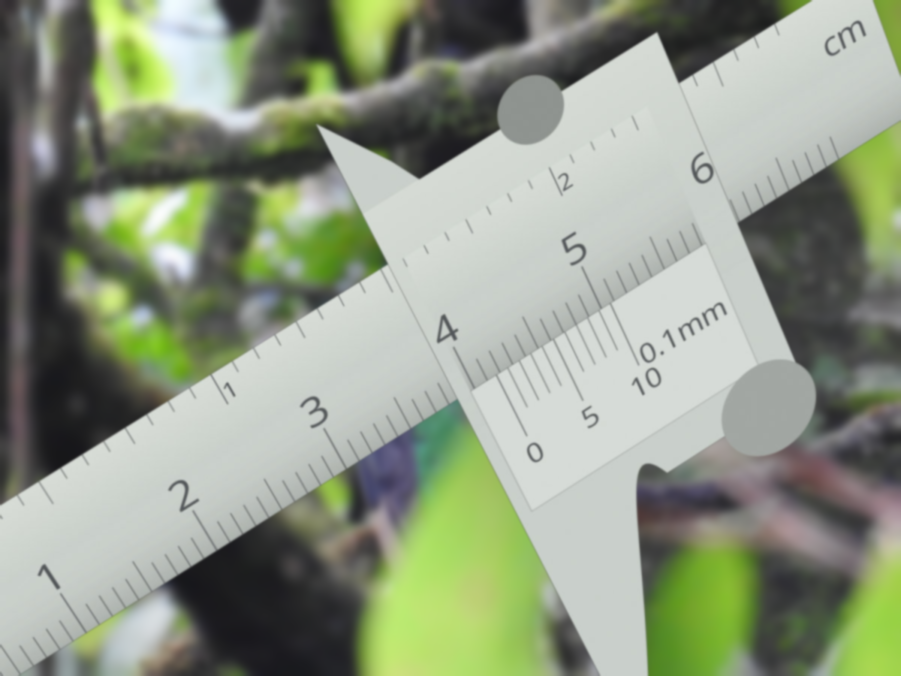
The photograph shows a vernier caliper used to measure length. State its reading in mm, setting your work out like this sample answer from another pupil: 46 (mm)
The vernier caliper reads 41.7 (mm)
